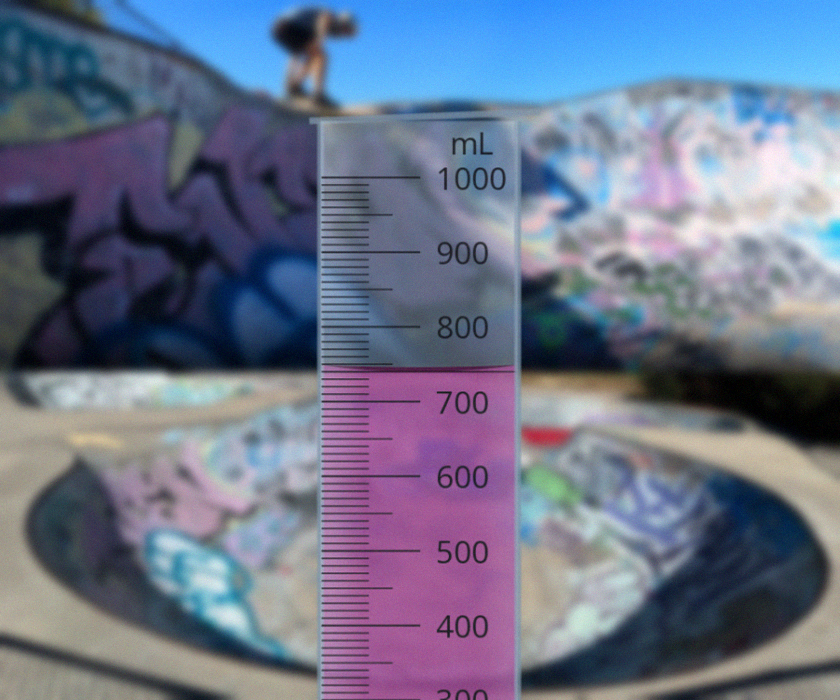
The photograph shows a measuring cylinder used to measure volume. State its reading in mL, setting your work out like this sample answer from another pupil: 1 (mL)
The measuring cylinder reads 740 (mL)
